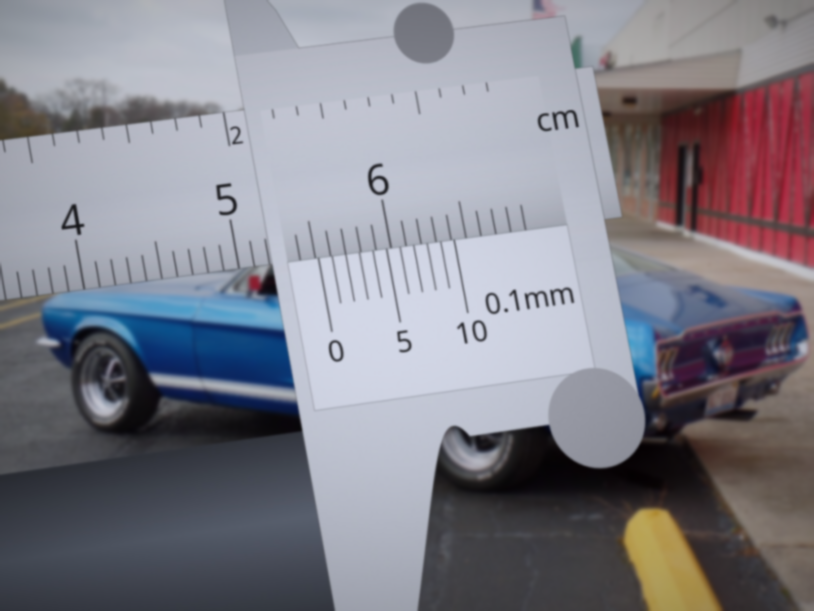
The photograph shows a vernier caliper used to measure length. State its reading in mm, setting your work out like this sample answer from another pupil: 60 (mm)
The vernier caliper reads 55.2 (mm)
